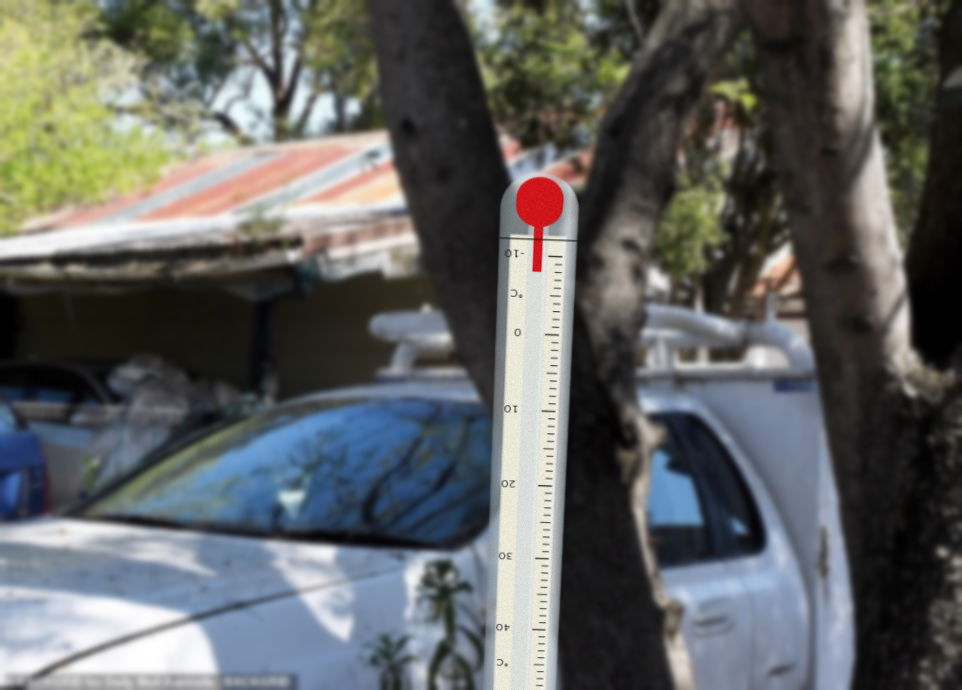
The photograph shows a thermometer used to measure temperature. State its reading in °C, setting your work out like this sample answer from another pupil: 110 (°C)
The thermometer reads -8 (°C)
